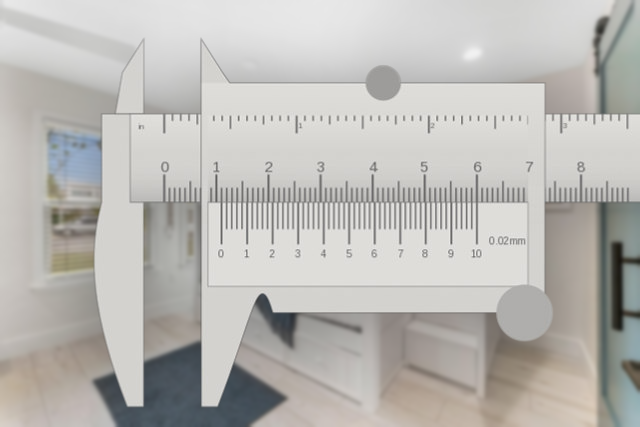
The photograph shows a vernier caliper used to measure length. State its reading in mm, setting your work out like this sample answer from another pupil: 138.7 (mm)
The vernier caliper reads 11.0 (mm)
